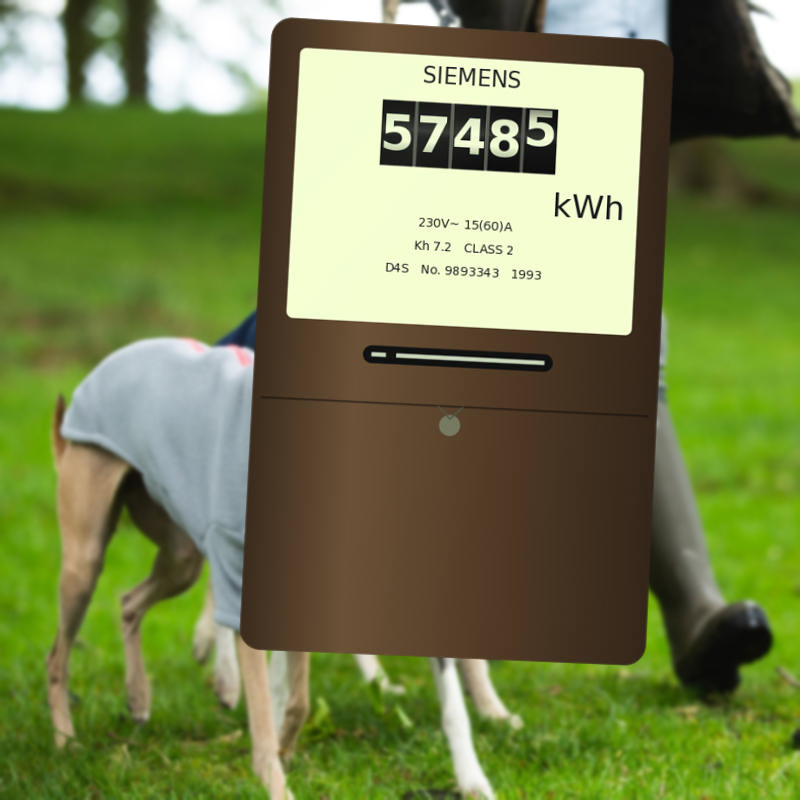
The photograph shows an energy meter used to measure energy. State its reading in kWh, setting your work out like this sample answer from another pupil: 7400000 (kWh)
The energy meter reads 57485 (kWh)
